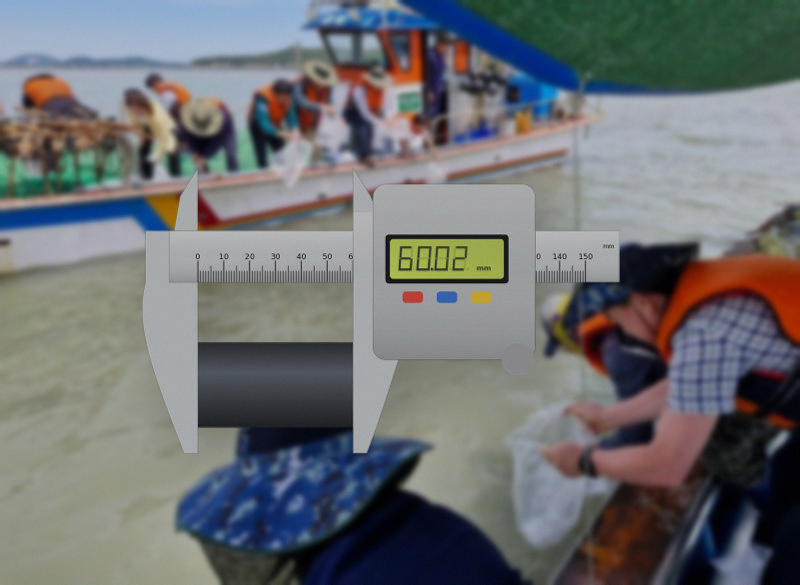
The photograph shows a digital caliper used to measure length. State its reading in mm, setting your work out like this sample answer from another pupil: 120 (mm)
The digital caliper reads 60.02 (mm)
